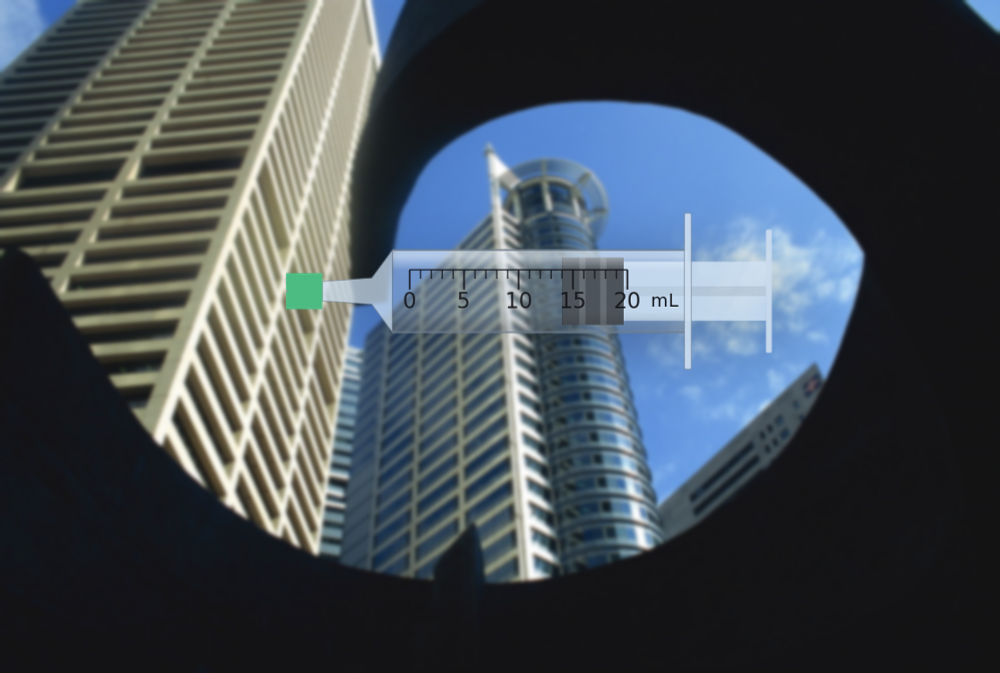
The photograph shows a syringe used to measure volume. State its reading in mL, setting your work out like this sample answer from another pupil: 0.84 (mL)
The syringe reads 14 (mL)
